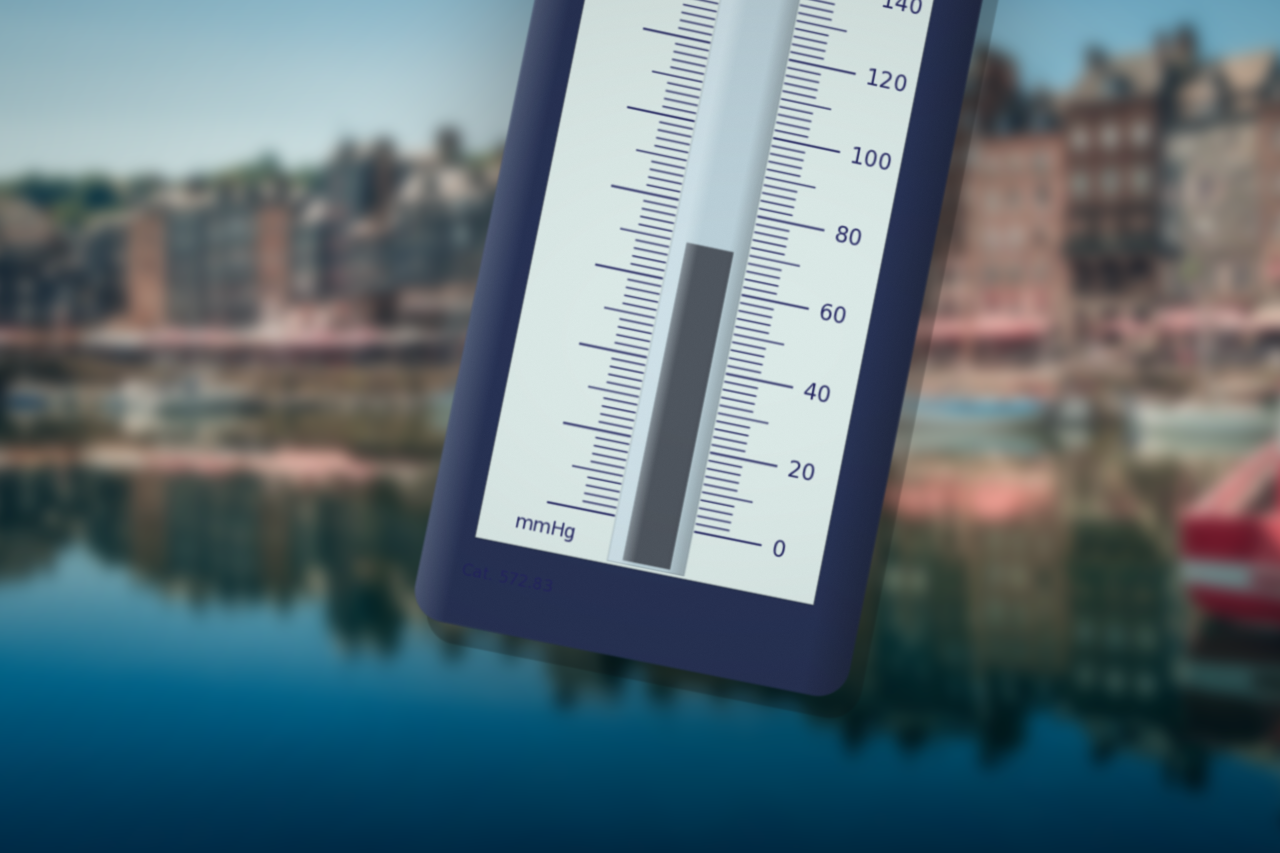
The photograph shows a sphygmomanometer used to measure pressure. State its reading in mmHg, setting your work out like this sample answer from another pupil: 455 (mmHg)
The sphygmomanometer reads 70 (mmHg)
